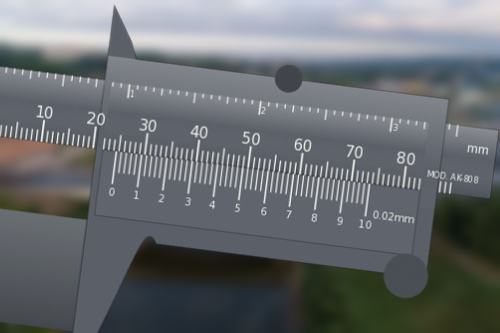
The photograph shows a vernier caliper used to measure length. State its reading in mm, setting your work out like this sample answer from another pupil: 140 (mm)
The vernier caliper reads 24.5 (mm)
